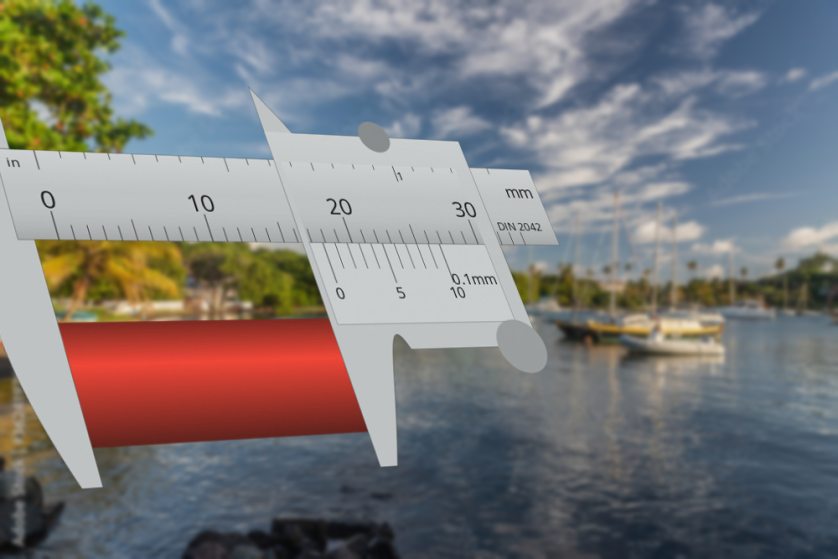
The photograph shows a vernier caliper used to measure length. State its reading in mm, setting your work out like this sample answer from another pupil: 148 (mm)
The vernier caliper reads 17.8 (mm)
